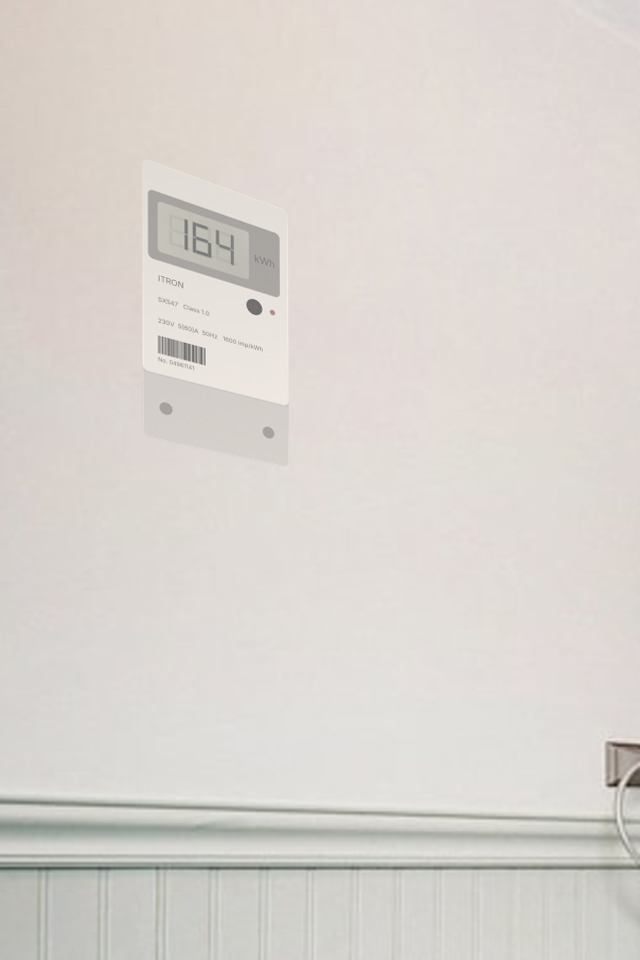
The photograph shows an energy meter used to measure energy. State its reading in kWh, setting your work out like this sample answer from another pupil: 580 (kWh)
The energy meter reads 164 (kWh)
